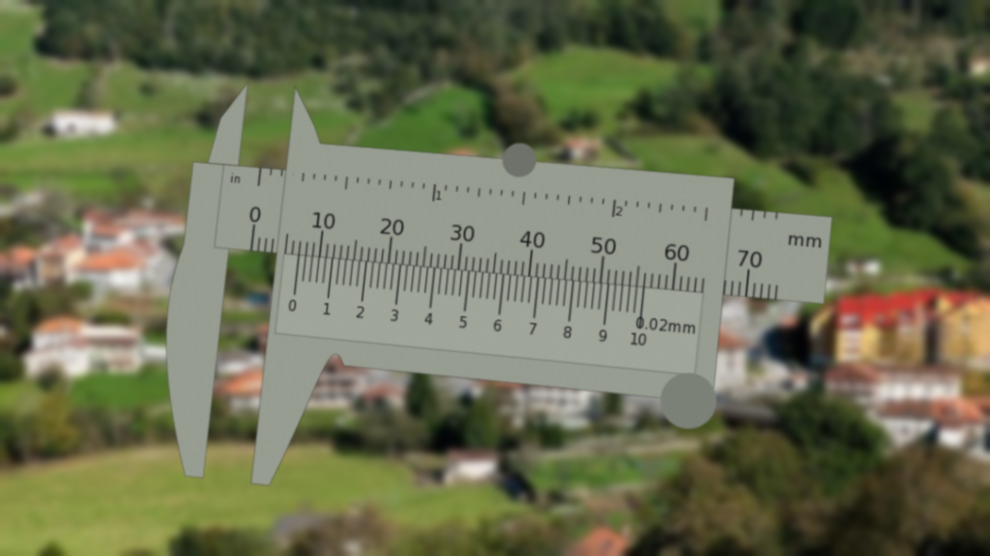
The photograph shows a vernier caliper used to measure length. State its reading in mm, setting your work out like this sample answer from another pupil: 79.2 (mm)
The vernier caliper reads 7.0 (mm)
